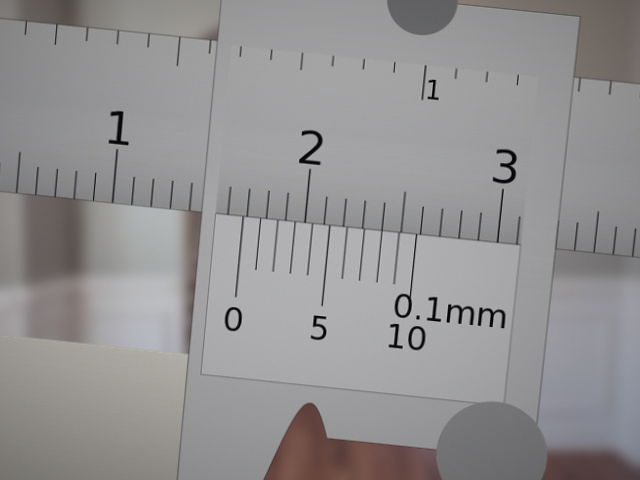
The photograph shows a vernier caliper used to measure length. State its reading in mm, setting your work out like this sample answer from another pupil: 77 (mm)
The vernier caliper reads 16.8 (mm)
